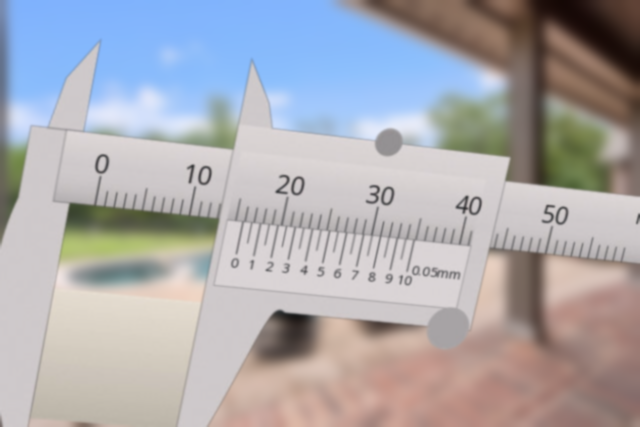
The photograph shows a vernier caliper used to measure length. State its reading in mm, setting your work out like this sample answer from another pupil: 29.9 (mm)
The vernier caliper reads 15.8 (mm)
